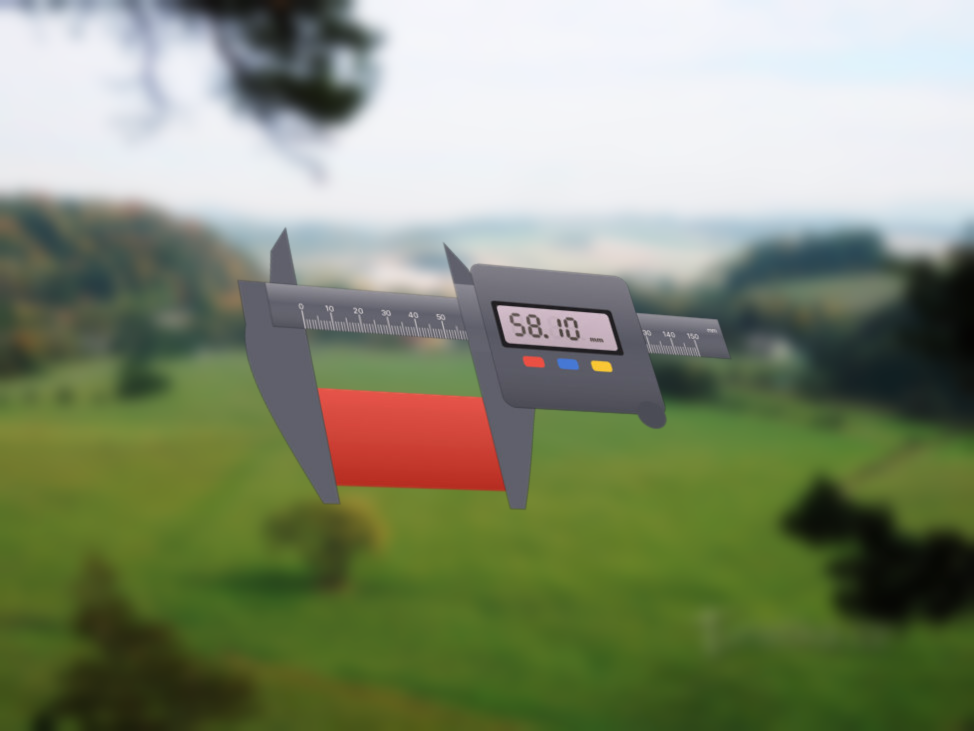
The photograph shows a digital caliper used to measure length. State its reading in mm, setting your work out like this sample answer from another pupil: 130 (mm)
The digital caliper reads 58.10 (mm)
